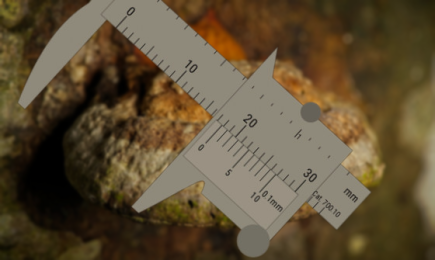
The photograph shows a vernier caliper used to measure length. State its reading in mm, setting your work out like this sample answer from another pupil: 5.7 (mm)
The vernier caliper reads 17.8 (mm)
